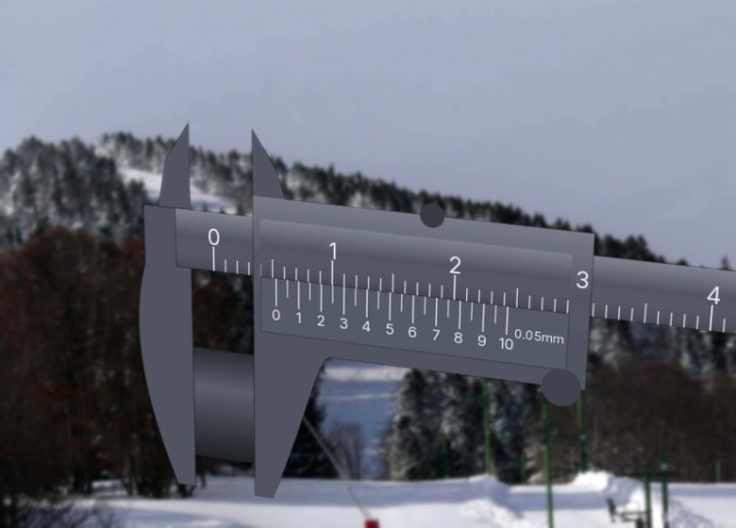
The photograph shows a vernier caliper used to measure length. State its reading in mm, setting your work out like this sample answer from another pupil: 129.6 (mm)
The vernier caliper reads 5.3 (mm)
